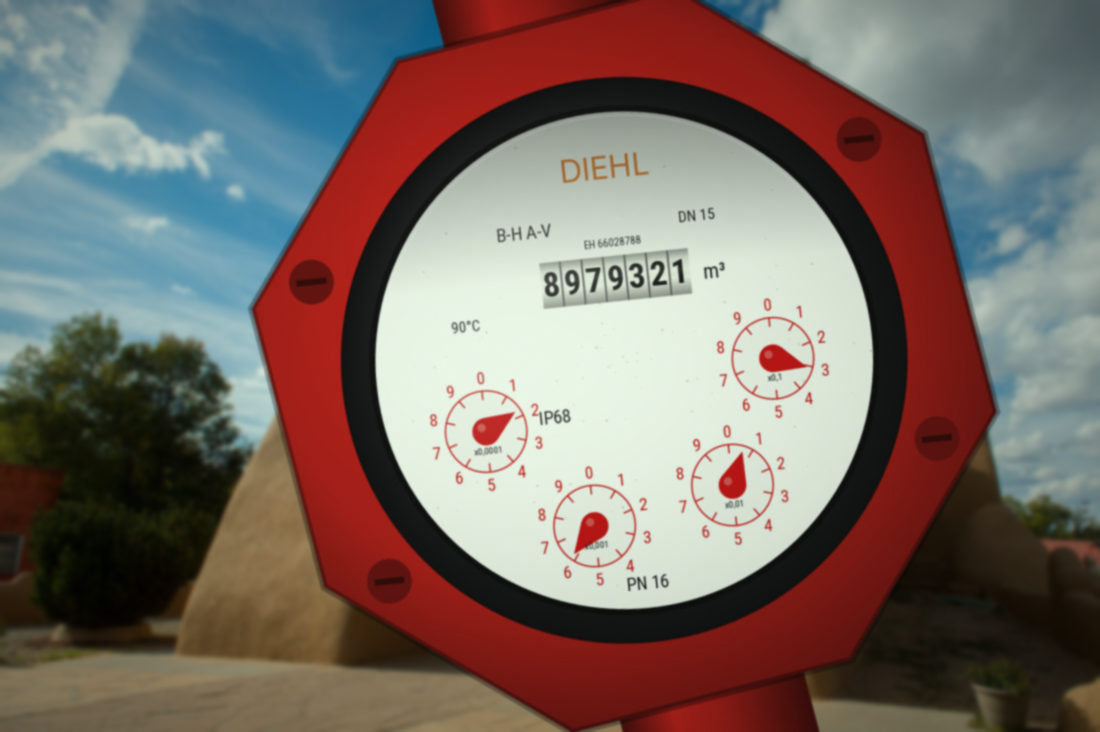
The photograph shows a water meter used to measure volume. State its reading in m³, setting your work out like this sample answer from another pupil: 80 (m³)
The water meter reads 8979321.3061 (m³)
